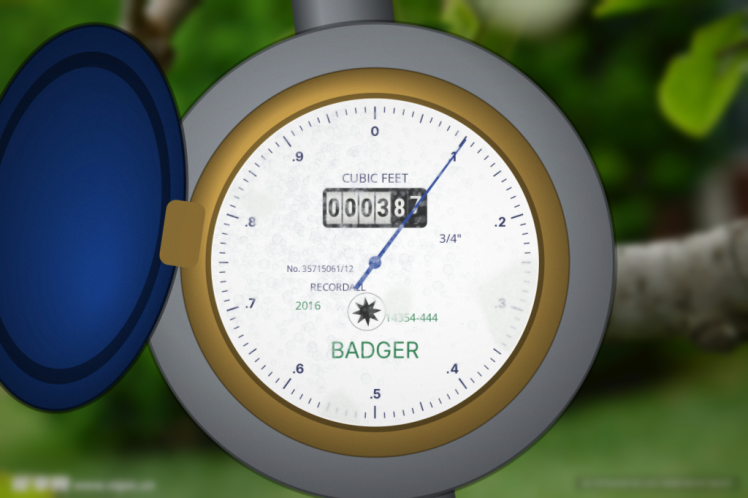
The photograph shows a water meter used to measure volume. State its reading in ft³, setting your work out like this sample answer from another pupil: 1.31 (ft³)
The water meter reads 387.10 (ft³)
